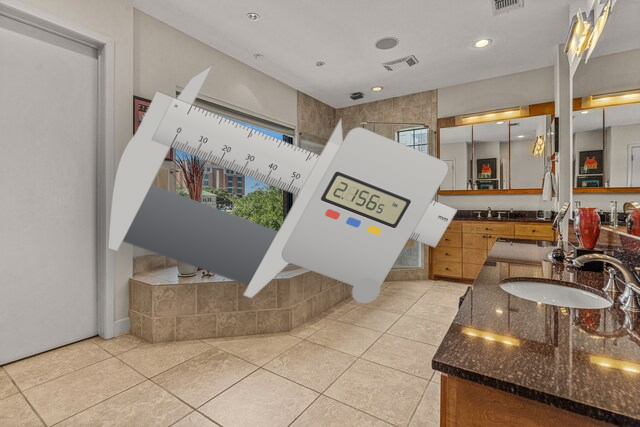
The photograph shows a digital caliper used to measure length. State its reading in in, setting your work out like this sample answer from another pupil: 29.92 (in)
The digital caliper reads 2.1565 (in)
